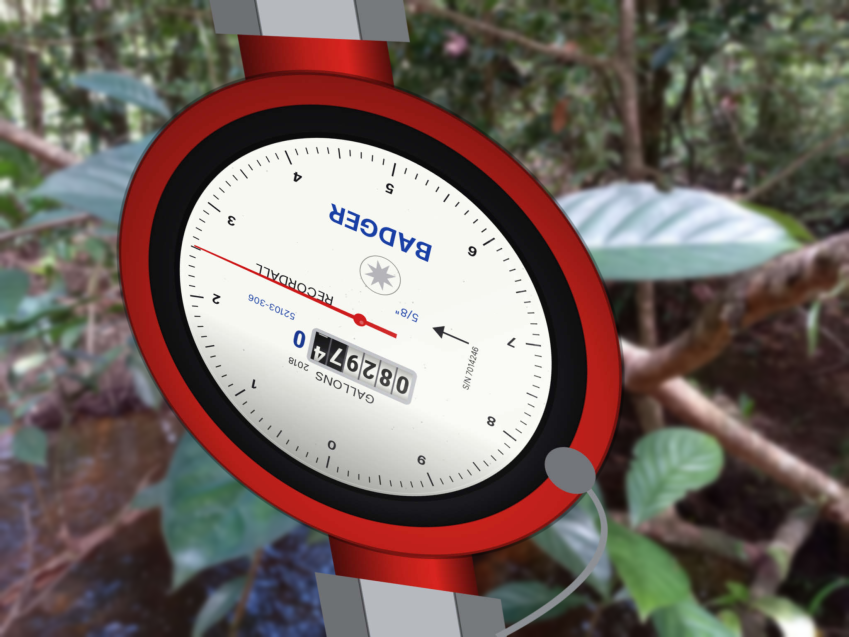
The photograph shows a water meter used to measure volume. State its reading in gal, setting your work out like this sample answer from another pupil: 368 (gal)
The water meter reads 829742.5 (gal)
